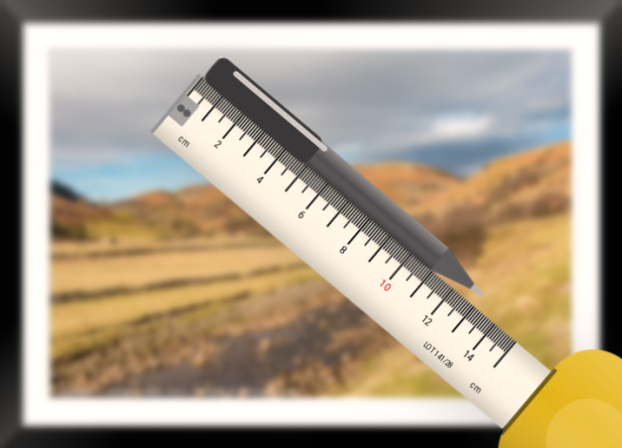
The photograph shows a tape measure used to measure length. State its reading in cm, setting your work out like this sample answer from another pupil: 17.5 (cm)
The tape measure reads 13 (cm)
